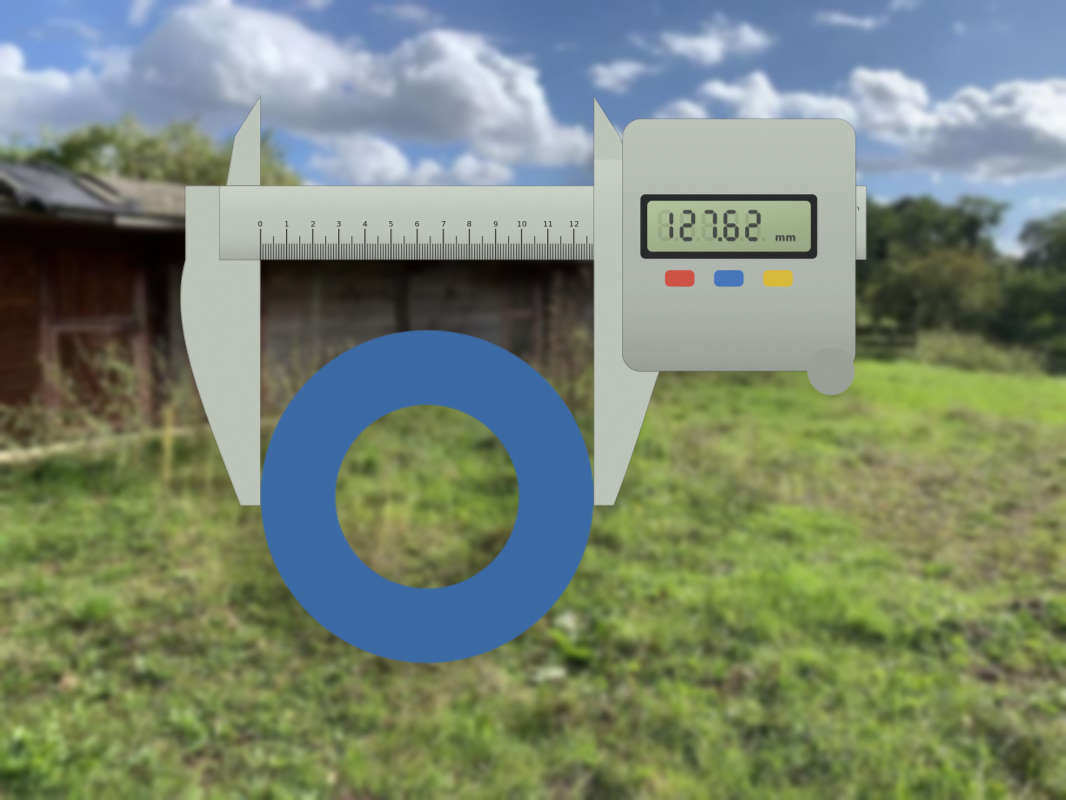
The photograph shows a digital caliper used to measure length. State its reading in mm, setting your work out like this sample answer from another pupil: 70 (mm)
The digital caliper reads 127.62 (mm)
